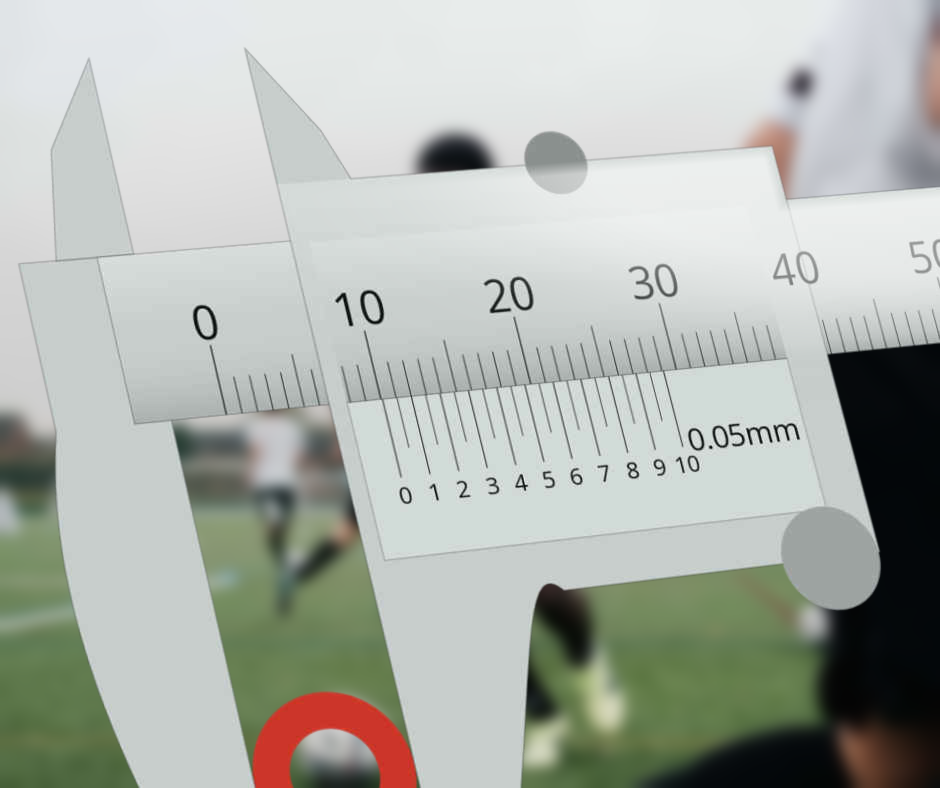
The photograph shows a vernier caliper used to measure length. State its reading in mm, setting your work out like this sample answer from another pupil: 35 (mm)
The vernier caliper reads 10.1 (mm)
